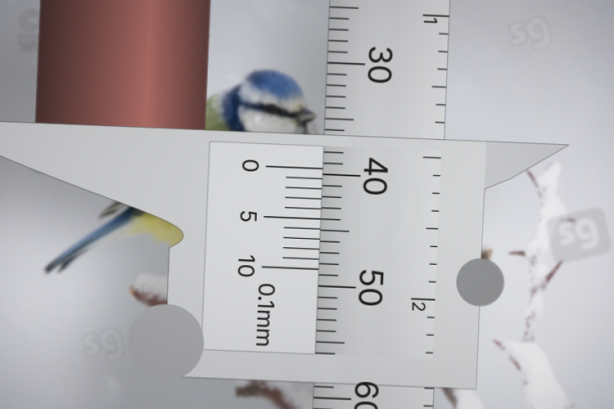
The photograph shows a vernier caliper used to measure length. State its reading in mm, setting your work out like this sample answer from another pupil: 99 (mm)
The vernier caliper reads 39.5 (mm)
